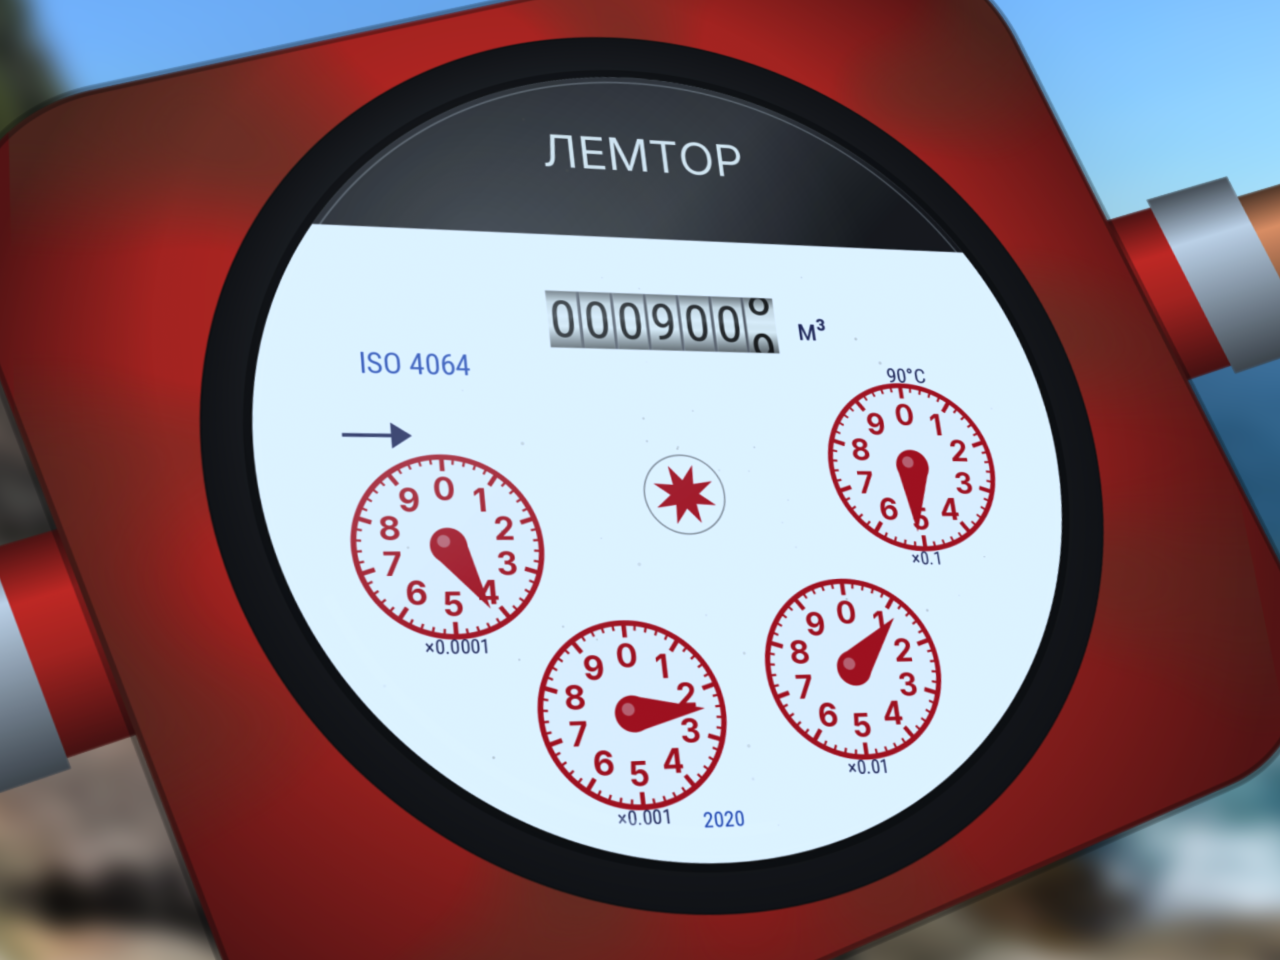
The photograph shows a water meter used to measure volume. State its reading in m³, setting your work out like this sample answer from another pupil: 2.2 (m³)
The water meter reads 9008.5124 (m³)
